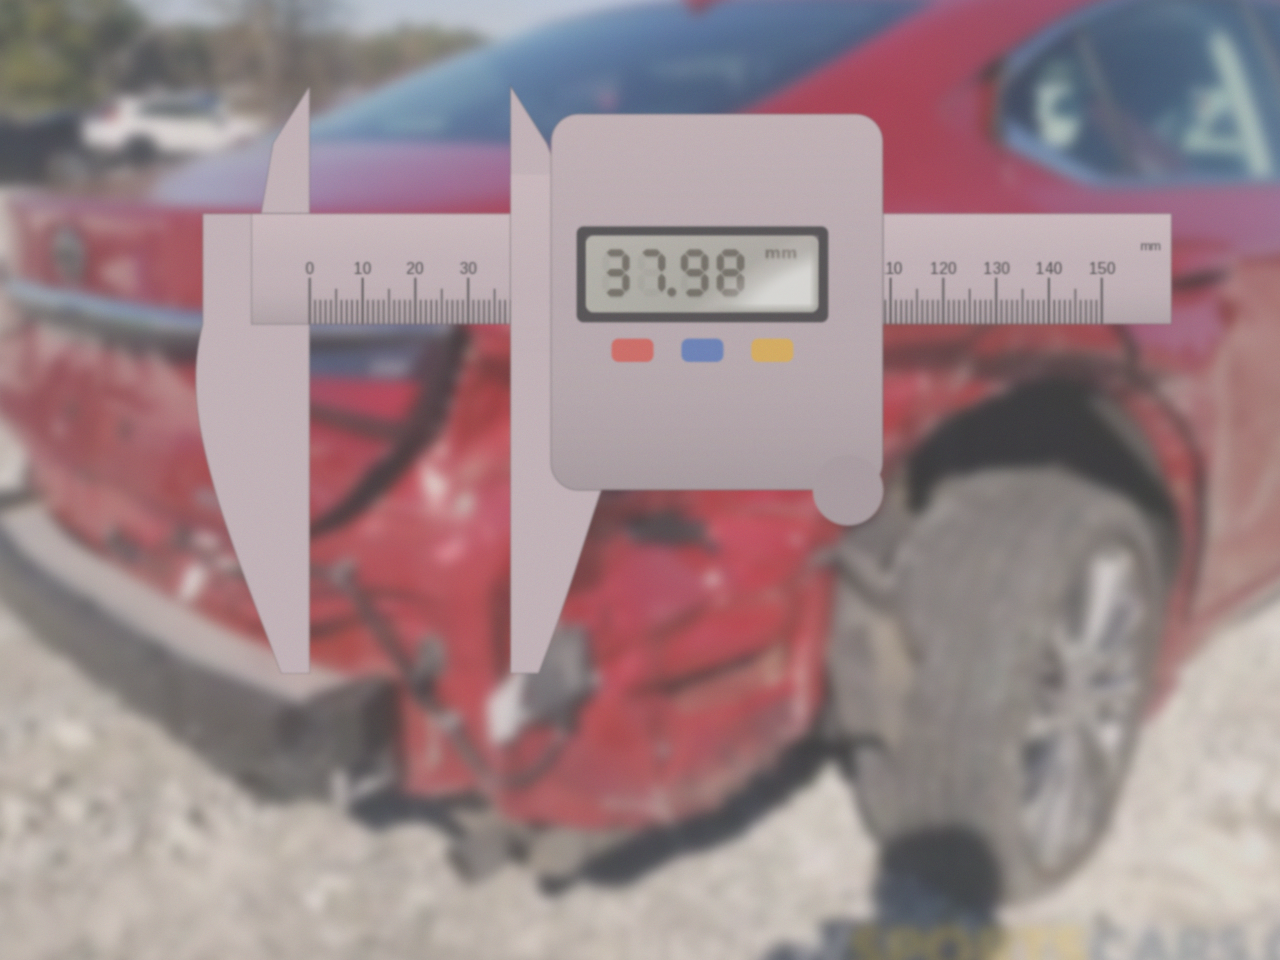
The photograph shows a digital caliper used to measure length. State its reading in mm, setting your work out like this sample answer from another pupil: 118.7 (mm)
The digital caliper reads 37.98 (mm)
